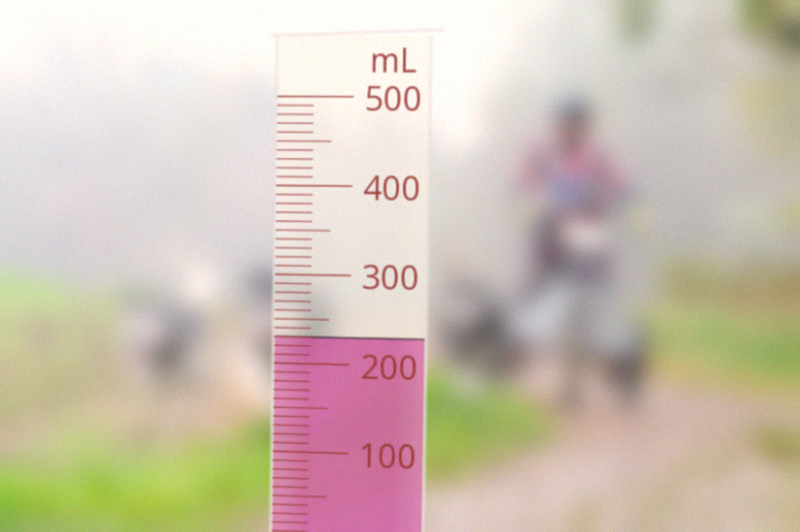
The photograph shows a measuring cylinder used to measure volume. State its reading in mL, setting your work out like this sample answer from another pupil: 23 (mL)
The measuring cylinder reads 230 (mL)
